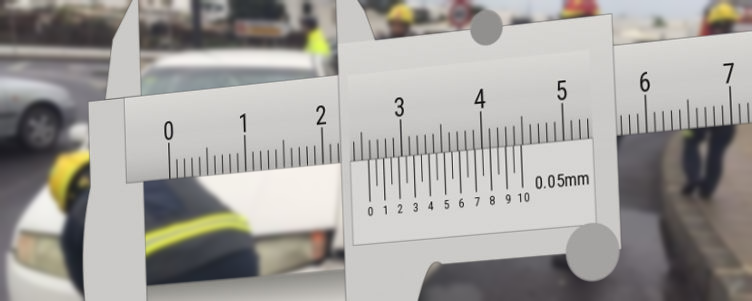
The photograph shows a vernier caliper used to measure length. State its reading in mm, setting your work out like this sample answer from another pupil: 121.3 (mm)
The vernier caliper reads 25.8 (mm)
